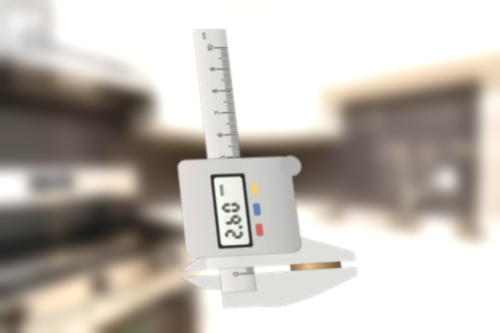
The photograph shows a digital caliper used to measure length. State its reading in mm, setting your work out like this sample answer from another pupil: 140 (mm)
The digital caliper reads 2.60 (mm)
